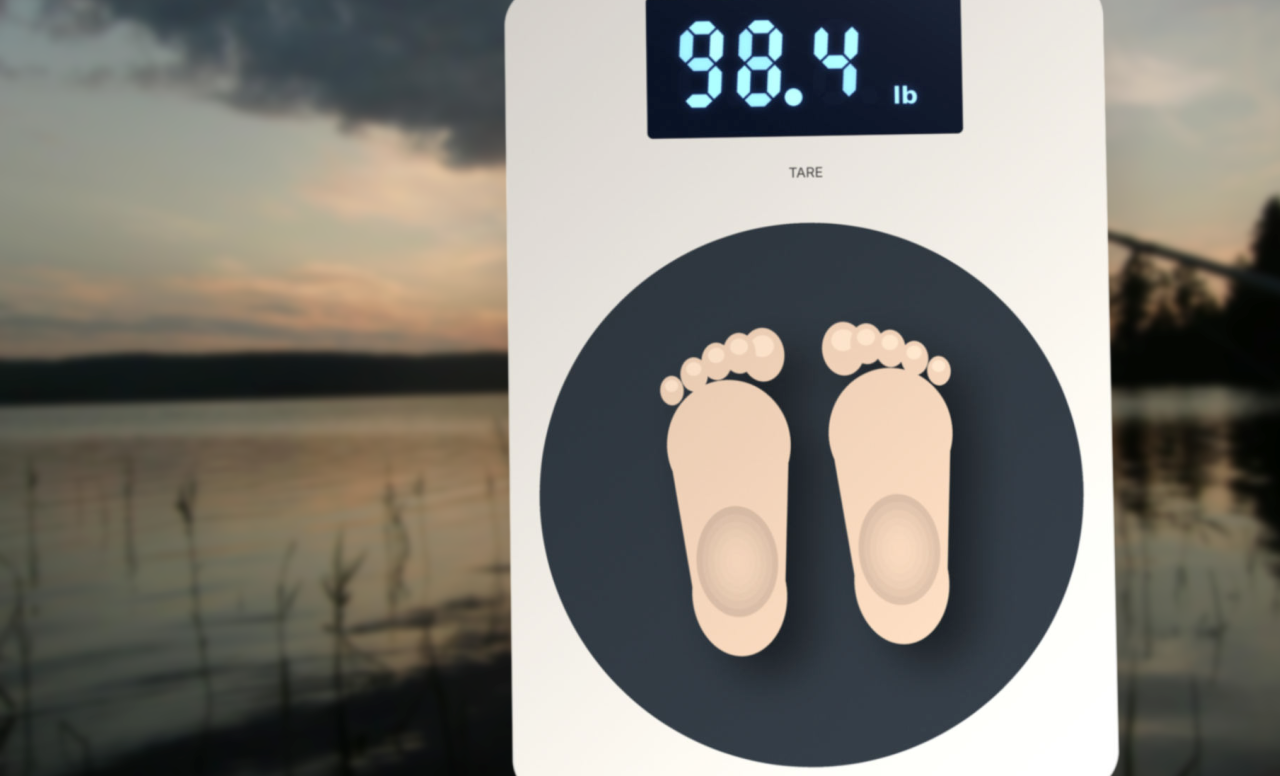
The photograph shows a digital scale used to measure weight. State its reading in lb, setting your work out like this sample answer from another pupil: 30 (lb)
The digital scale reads 98.4 (lb)
